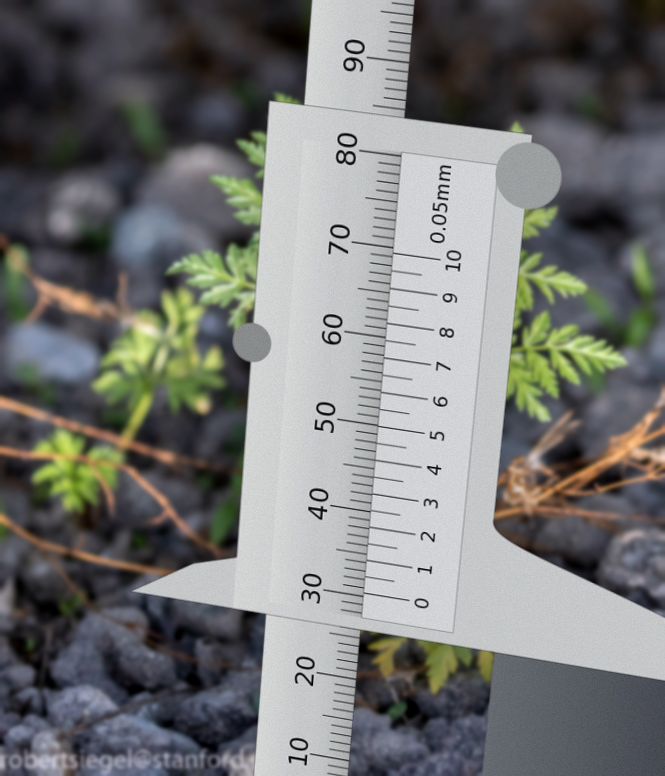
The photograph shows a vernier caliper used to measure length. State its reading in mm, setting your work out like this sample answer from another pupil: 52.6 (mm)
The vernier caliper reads 30.4 (mm)
